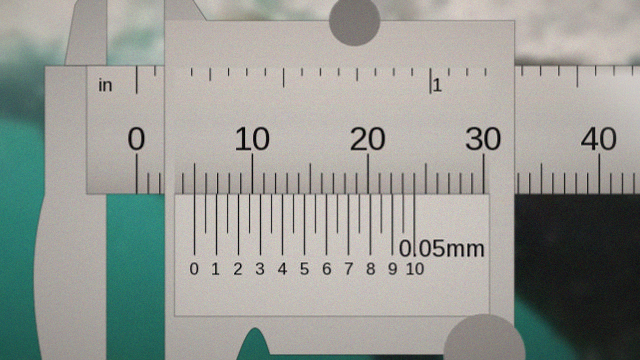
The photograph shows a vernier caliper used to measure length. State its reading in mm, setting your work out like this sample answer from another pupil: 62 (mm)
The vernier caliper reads 5.0 (mm)
